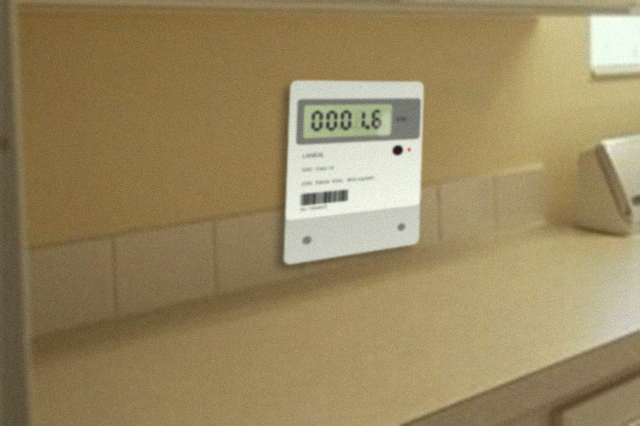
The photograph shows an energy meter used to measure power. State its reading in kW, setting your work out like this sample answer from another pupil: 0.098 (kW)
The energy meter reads 1.6 (kW)
